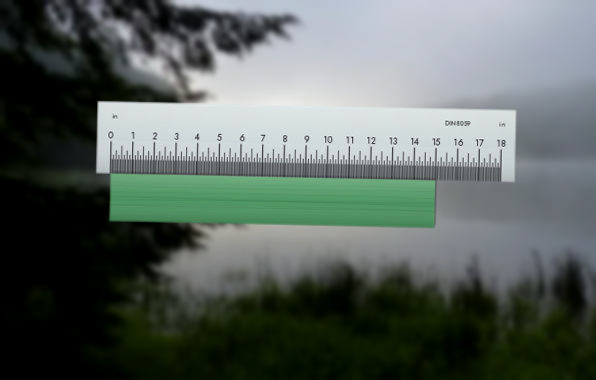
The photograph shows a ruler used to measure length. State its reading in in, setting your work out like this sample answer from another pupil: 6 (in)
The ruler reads 15 (in)
